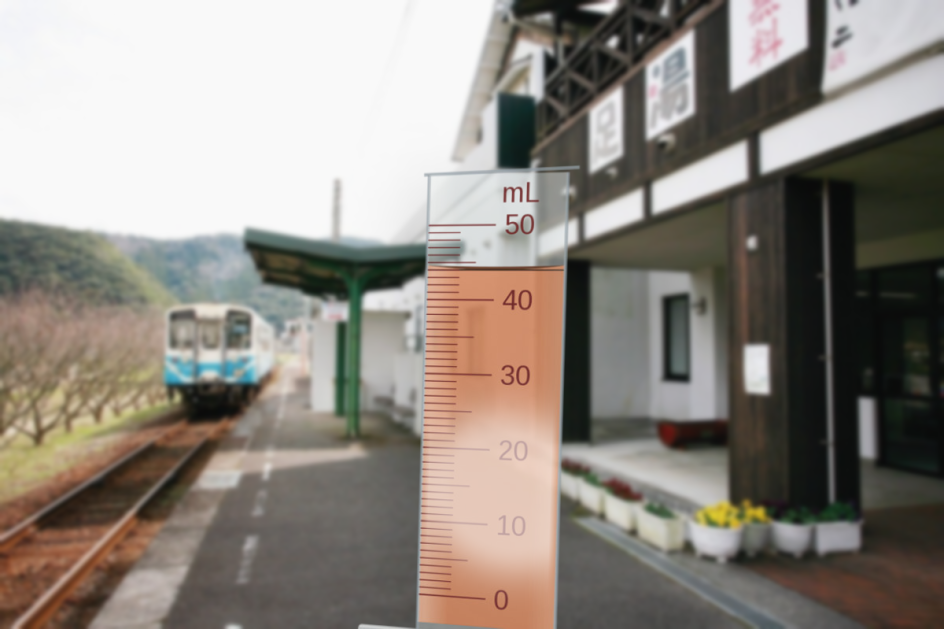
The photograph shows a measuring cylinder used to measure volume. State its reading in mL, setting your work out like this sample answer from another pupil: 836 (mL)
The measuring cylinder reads 44 (mL)
